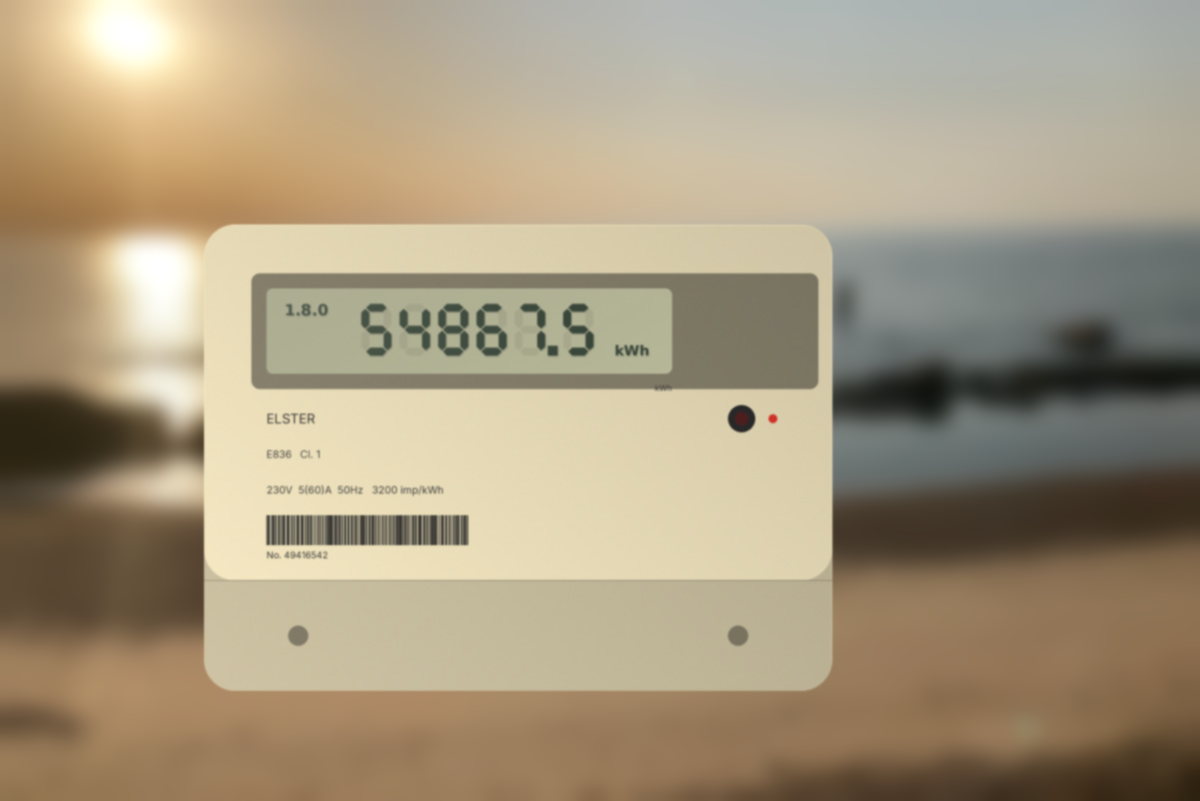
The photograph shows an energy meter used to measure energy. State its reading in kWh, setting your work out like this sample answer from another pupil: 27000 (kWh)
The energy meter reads 54867.5 (kWh)
